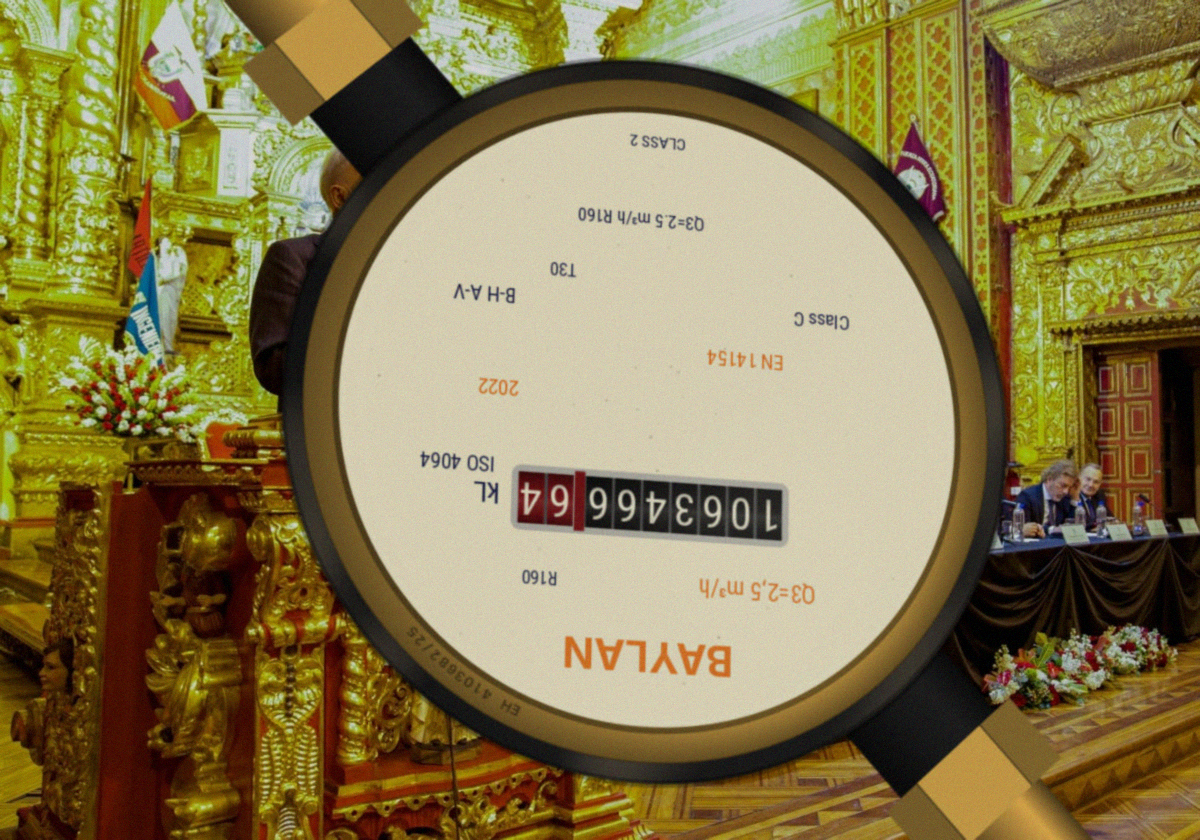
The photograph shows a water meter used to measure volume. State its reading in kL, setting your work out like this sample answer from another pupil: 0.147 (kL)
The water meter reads 1063466.64 (kL)
